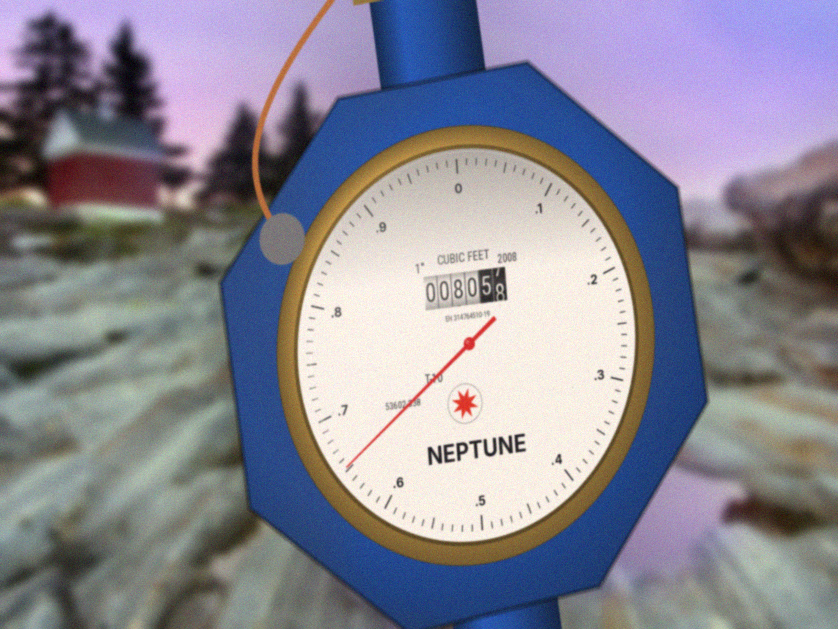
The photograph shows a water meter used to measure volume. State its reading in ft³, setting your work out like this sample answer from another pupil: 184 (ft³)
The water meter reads 8057.65 (ft³)
